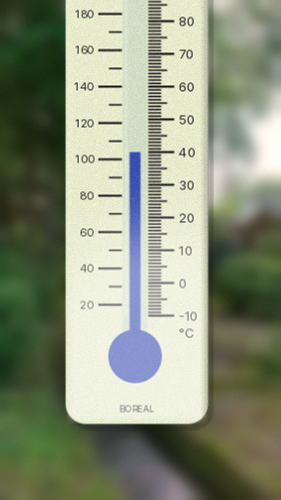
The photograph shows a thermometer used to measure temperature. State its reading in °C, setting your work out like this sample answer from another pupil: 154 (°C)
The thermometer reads 40 (°C)
